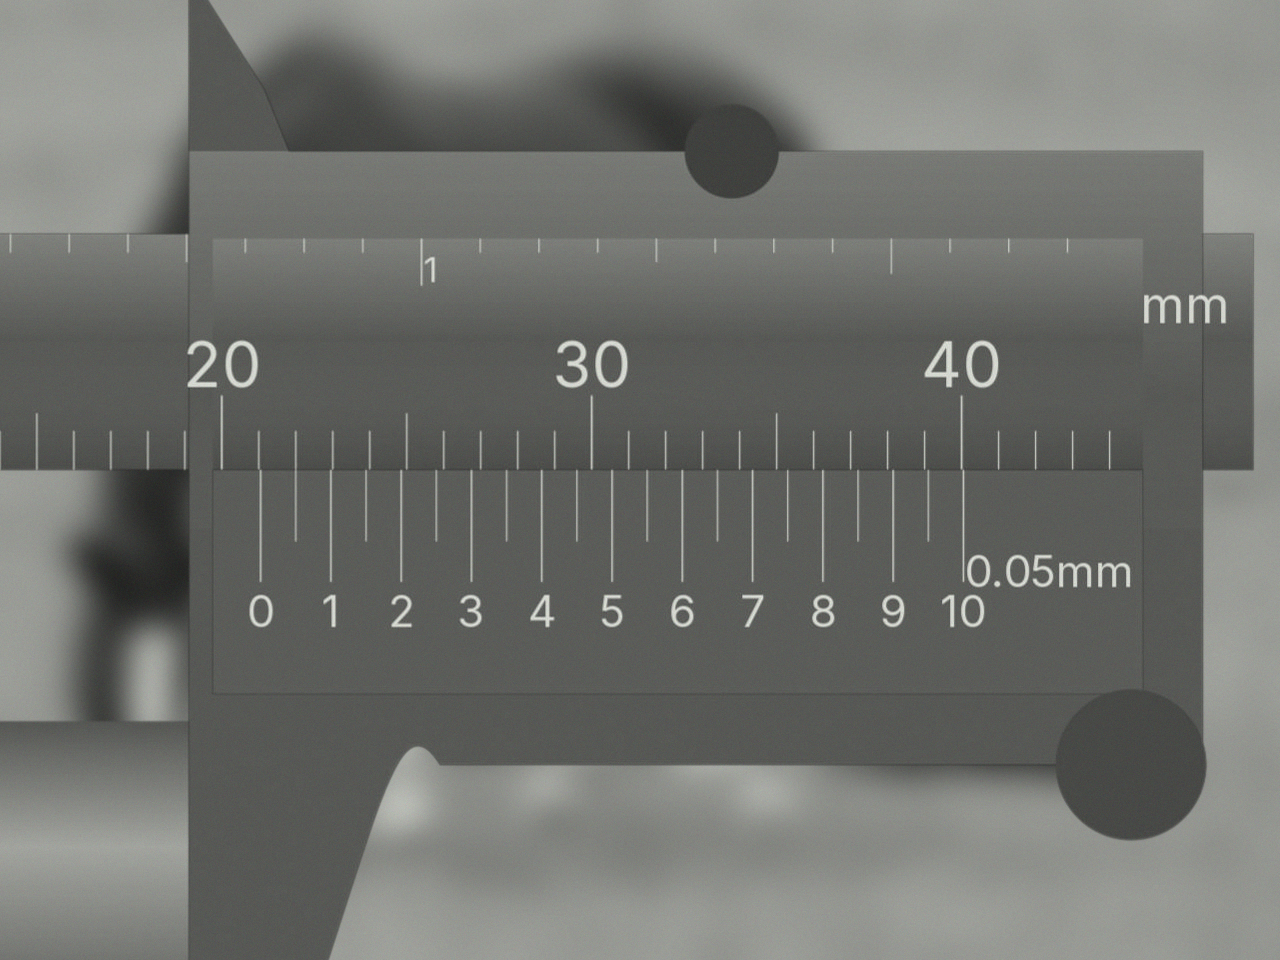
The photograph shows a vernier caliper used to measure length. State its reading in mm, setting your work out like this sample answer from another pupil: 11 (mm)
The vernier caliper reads 21.05 (mm)
